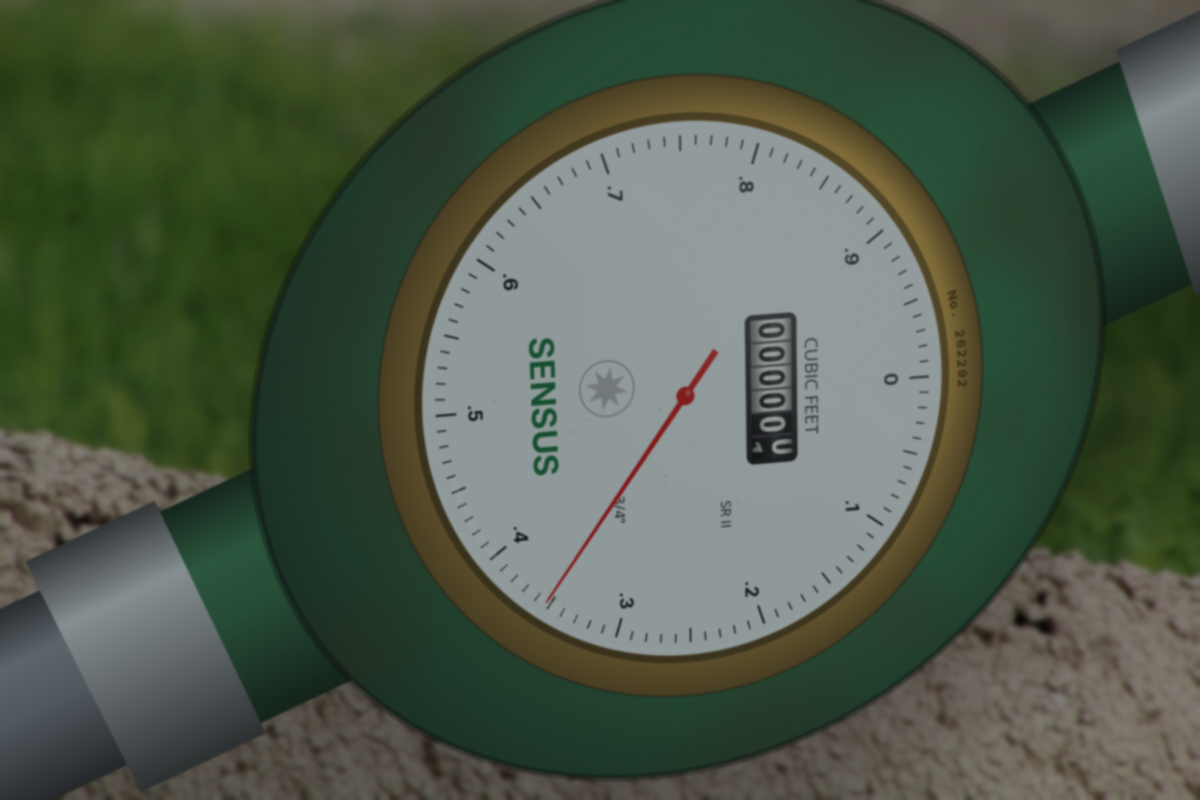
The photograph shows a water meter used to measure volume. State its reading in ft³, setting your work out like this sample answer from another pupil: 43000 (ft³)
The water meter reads 0.35 (ft³)
